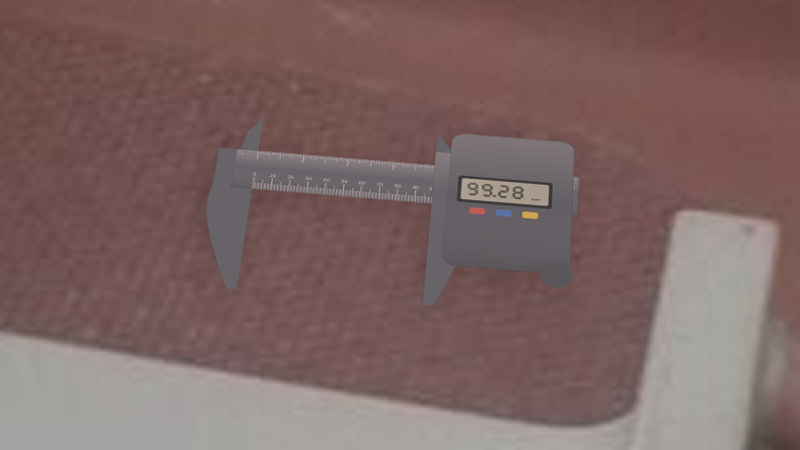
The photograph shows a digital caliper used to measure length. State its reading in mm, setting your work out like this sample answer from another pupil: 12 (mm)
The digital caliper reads 99.28 (mm)
